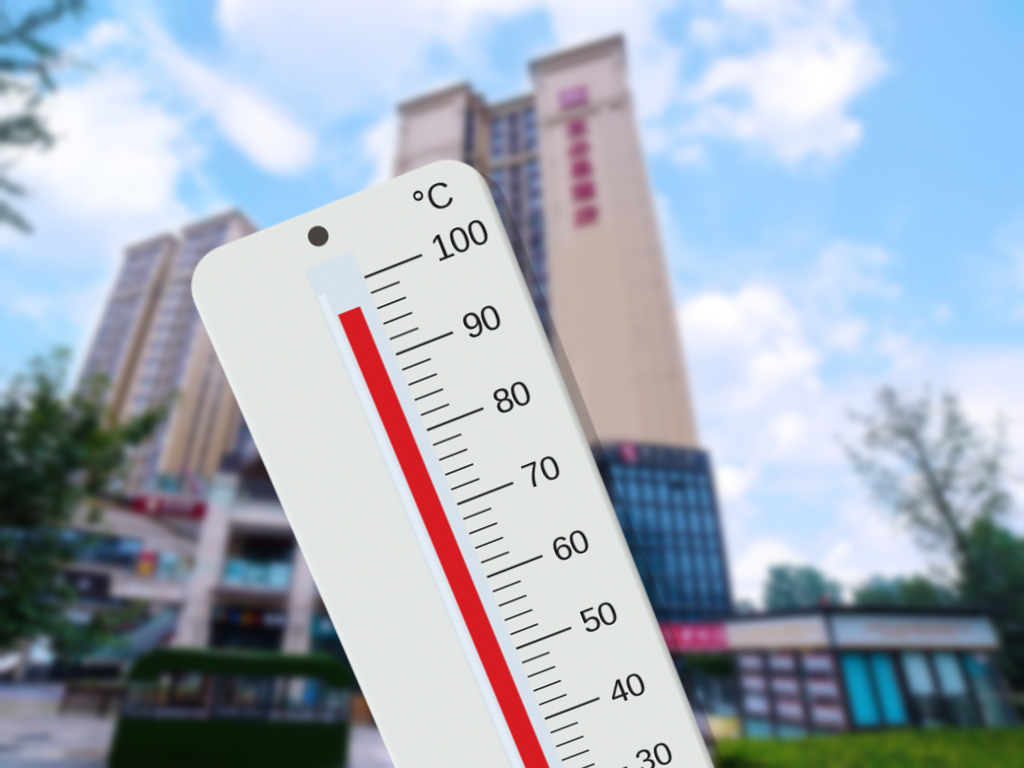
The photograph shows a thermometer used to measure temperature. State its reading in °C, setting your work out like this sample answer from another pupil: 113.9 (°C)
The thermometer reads 97 (°C)
